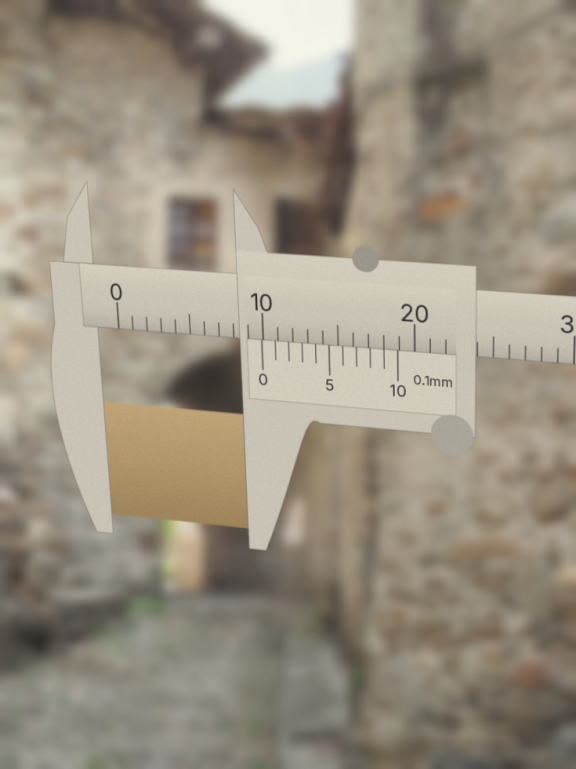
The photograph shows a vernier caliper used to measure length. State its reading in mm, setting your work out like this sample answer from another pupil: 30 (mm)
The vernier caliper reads 9.9 (mm)
